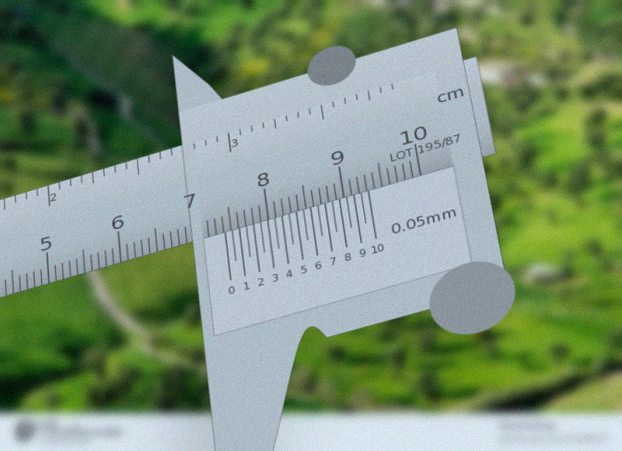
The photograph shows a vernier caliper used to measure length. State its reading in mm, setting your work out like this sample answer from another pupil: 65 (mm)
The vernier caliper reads 74.2 (mm)
